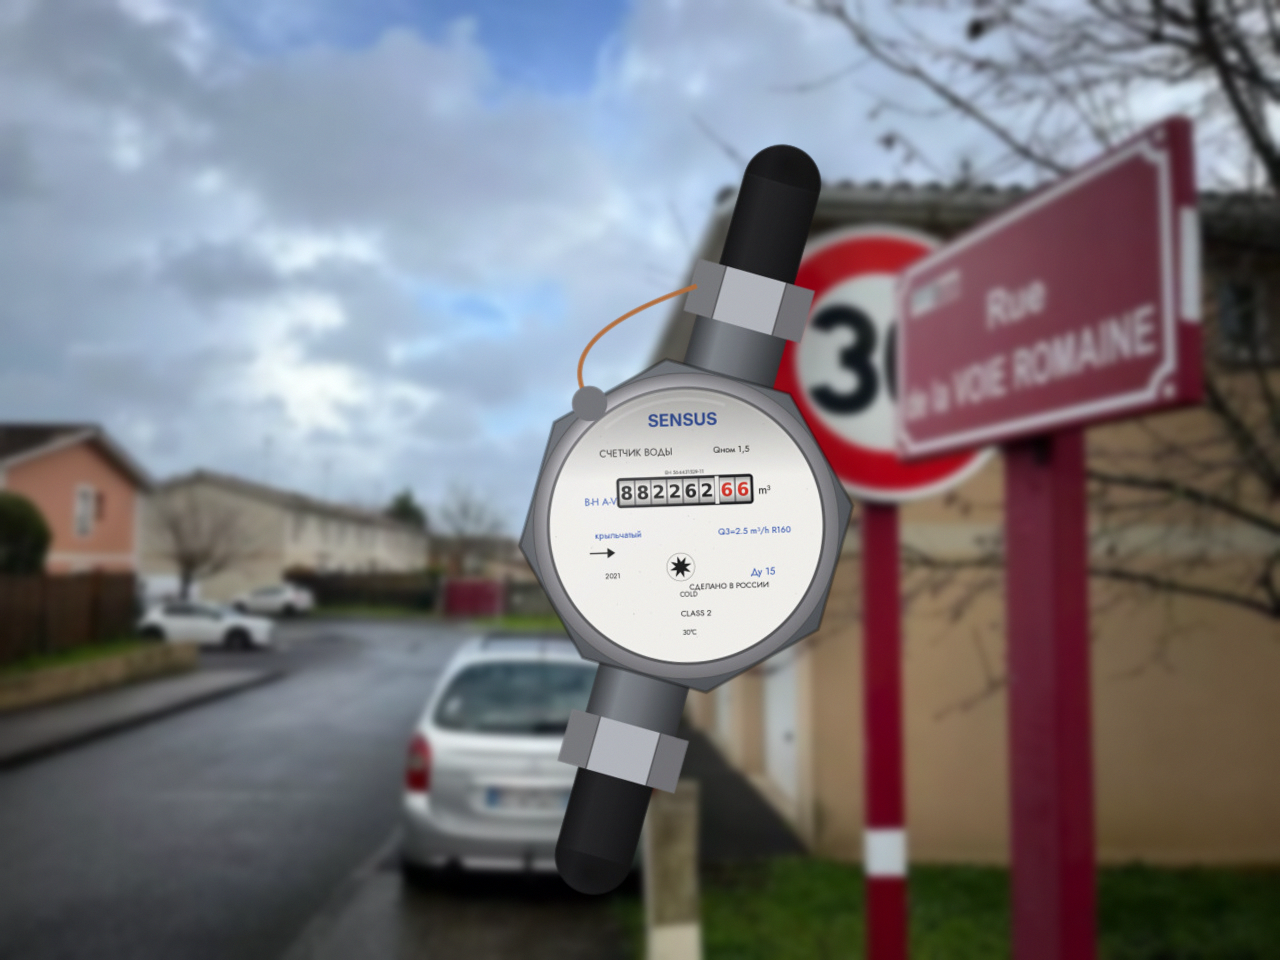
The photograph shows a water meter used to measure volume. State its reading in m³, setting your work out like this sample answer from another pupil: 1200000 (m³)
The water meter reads 882262.66 (m³)
